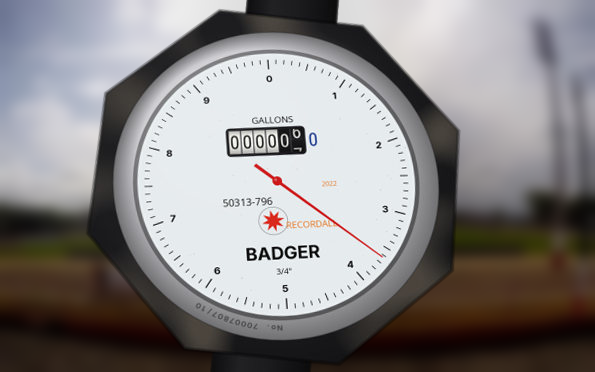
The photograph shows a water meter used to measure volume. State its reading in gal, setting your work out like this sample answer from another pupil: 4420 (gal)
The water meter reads 63.6 (gal)
